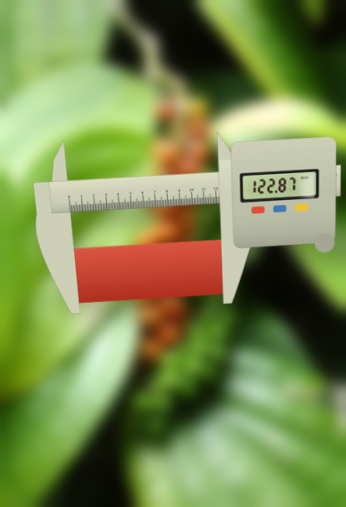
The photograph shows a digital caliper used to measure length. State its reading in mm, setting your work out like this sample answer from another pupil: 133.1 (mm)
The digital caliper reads 122.87 (mm)
